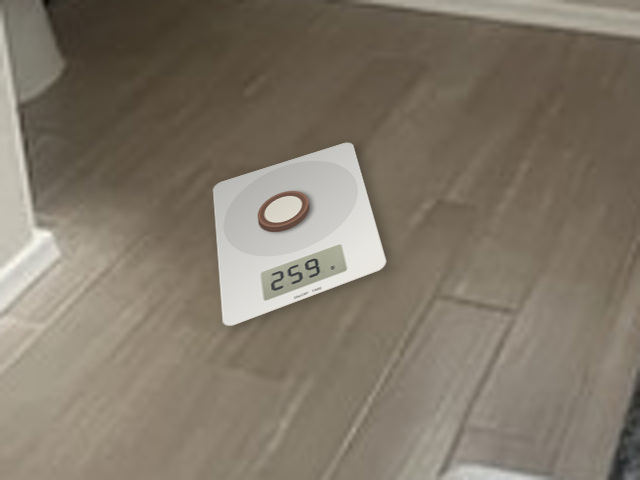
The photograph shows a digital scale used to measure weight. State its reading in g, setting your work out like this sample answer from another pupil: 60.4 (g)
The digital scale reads 259 (g)
